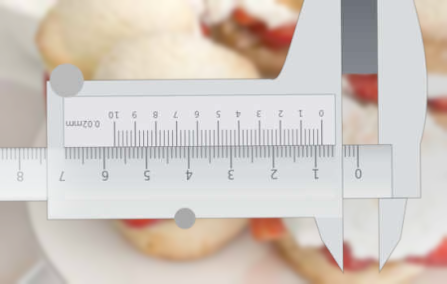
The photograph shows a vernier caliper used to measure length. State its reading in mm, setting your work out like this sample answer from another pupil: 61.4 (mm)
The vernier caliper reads 8.5 (mm)
